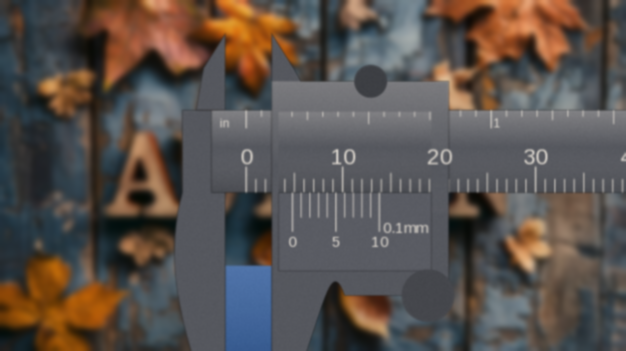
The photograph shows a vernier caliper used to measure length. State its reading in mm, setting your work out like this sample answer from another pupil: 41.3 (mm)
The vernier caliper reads 4.8 (mm)
